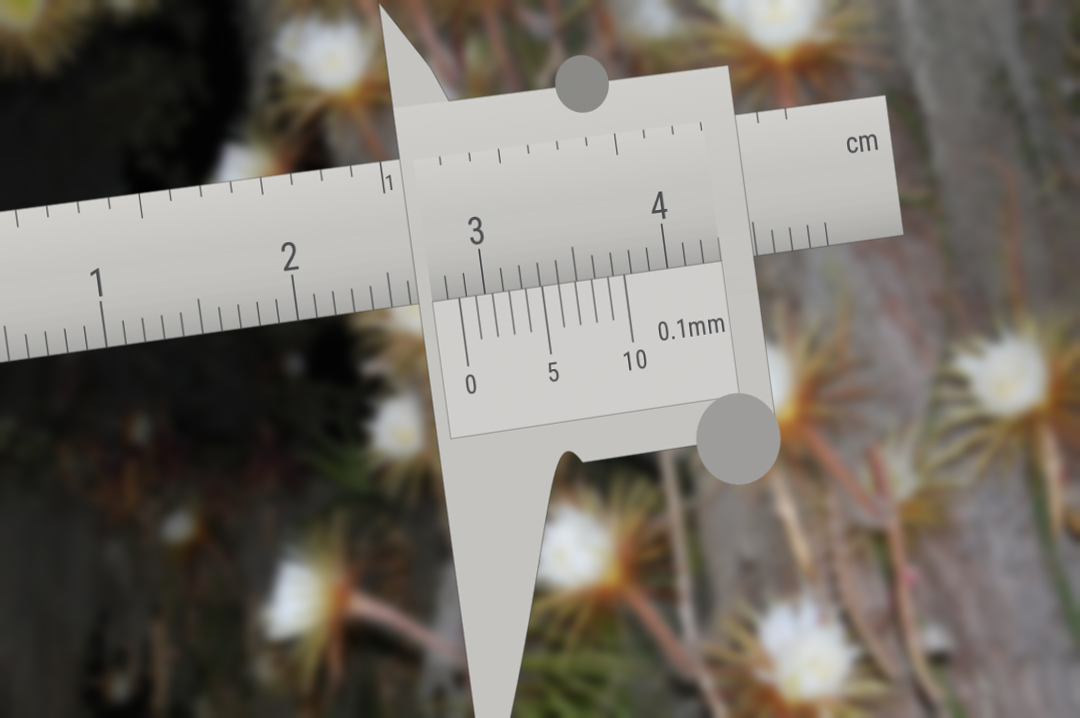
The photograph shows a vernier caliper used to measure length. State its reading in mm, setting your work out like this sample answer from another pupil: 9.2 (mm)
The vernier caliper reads 28.6 (mm)
